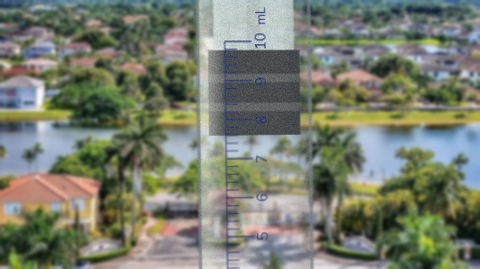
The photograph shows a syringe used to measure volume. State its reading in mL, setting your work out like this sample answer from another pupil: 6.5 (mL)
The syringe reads 7.6 (mL)
